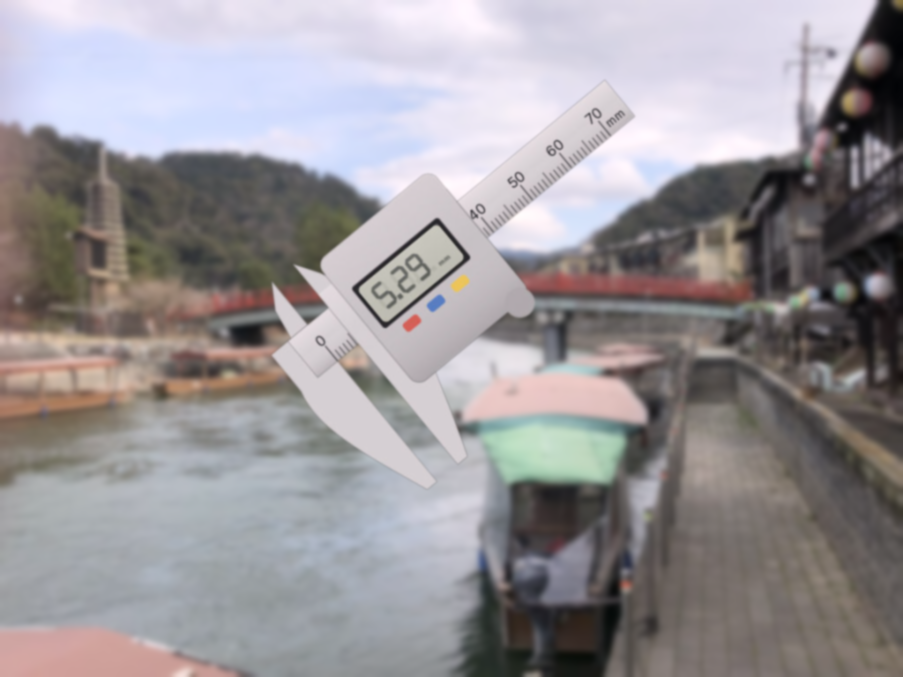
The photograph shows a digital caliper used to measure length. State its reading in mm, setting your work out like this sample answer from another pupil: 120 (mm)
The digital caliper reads 5.29 (mm)
